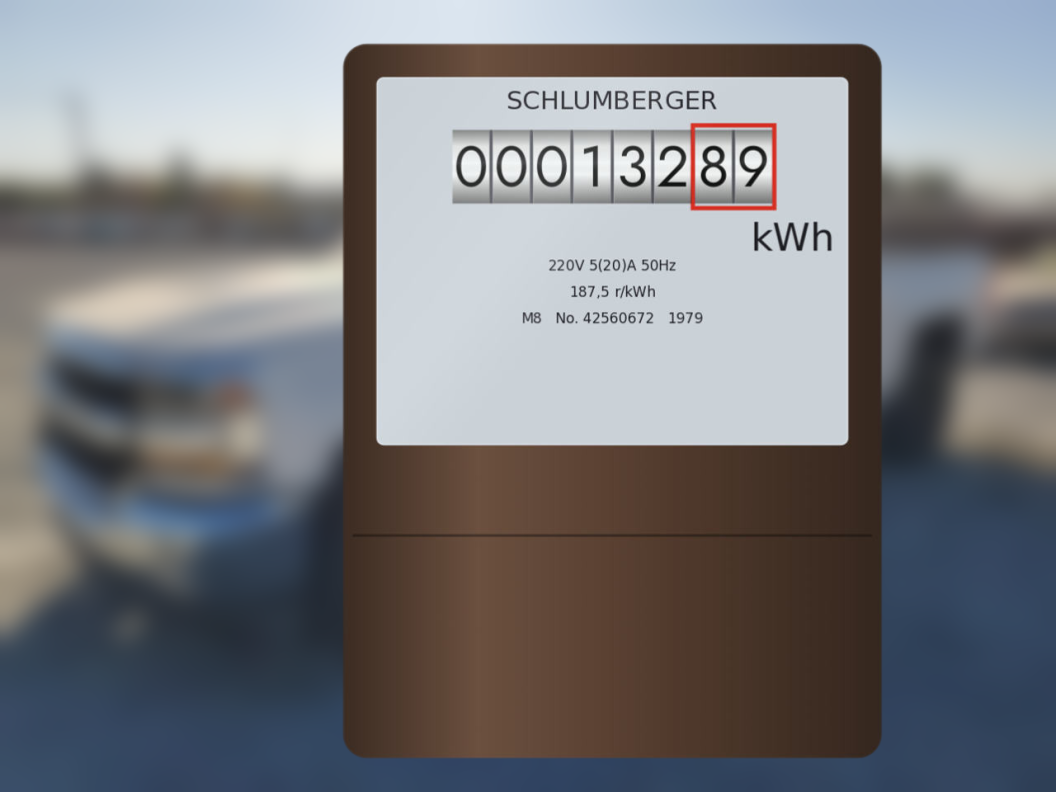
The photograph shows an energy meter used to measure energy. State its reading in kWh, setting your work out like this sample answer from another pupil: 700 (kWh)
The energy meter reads 132.89 (kWh)
